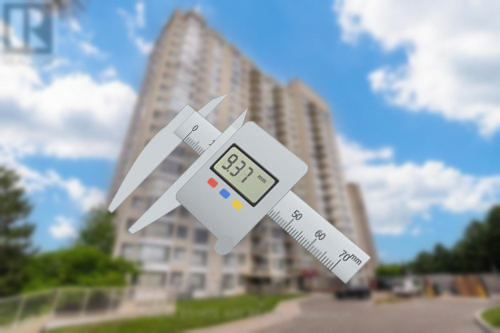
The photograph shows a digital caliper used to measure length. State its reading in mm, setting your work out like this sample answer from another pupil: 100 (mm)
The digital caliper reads 9.37 (mm)
